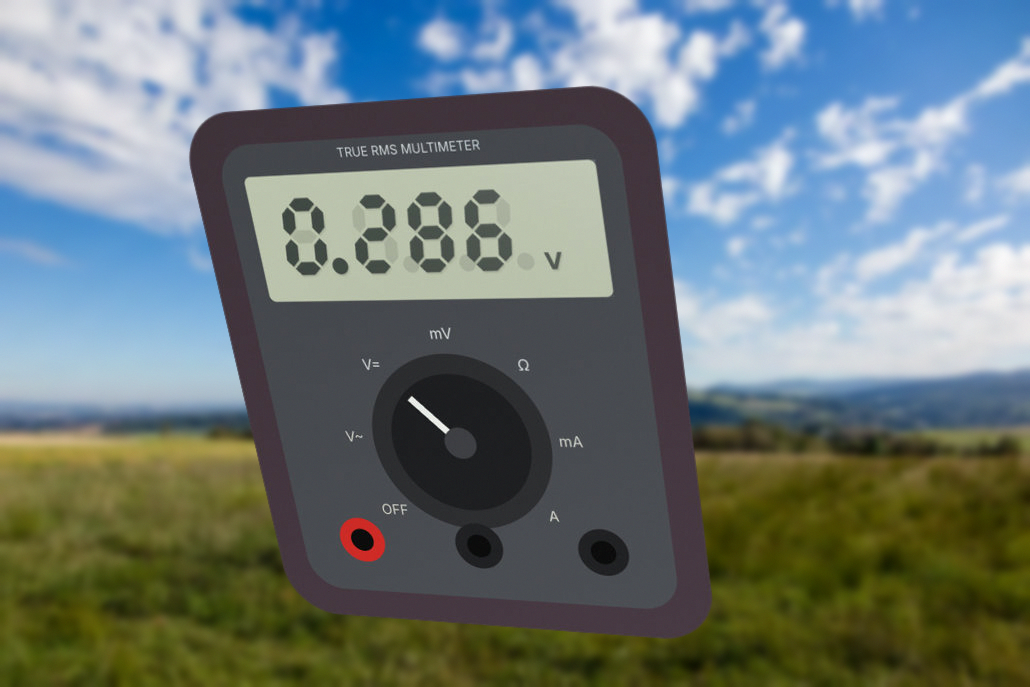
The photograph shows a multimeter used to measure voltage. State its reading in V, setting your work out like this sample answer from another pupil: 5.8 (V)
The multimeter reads 0.286 (V)
